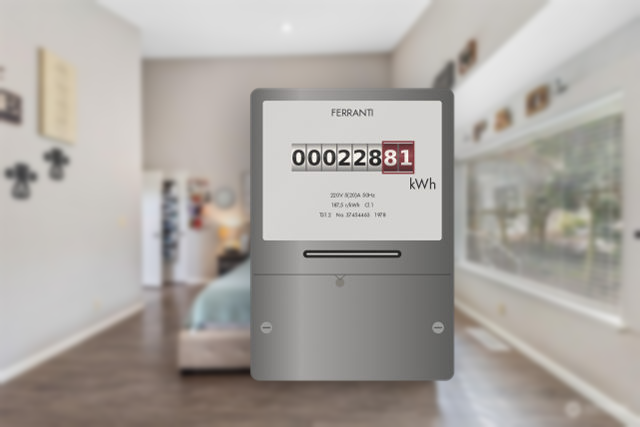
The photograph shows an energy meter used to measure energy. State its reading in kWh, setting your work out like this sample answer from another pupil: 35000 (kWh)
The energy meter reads 228.81 (kWh)
